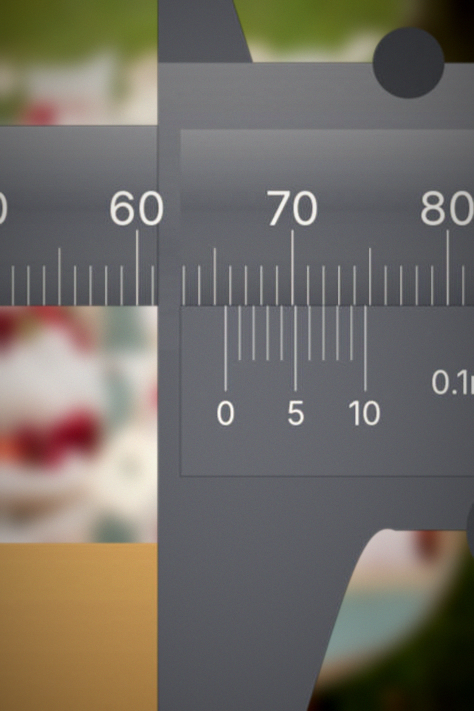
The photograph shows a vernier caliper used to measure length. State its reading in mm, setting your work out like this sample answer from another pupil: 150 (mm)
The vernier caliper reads 65.7 (mm)
